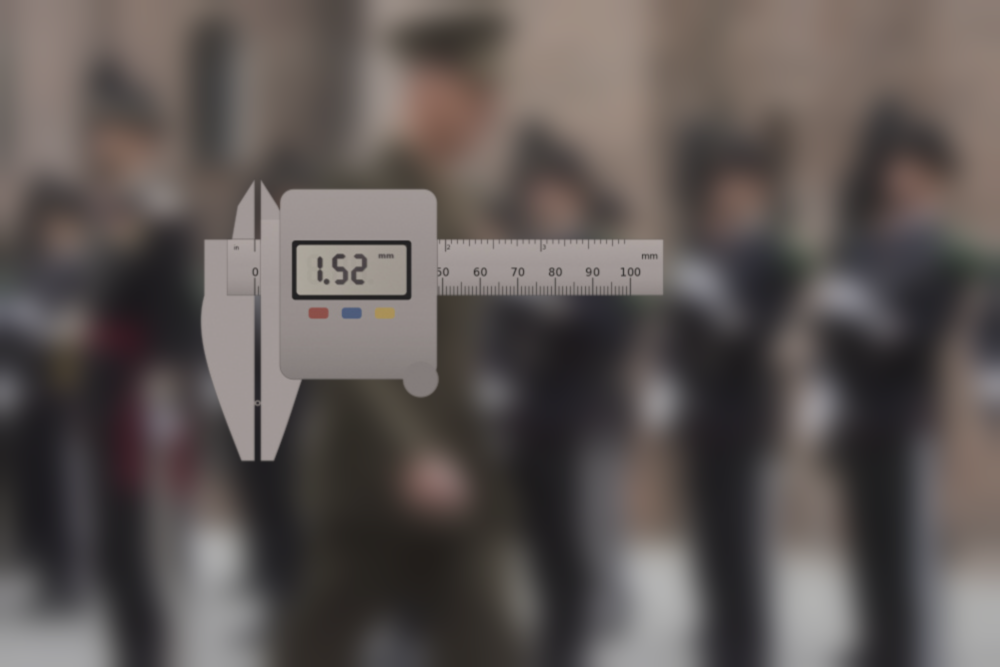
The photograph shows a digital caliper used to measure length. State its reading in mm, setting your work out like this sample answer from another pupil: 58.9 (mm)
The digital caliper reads 1.52 (mm)
